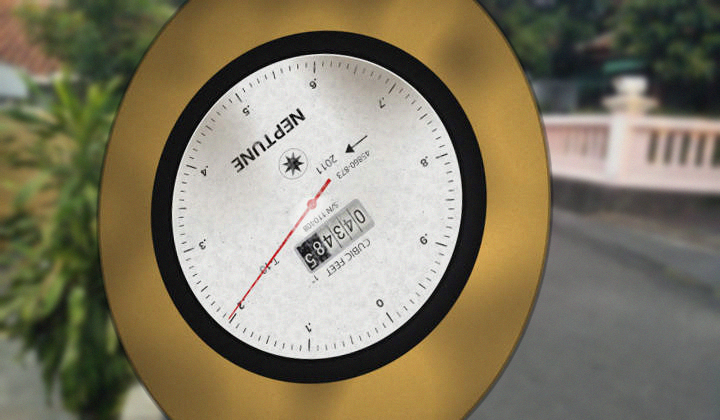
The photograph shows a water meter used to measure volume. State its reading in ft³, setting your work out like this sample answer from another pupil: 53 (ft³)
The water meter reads 43485.20 (ft³)
